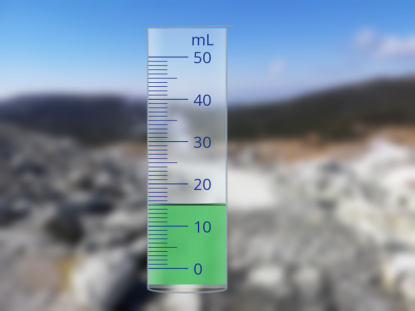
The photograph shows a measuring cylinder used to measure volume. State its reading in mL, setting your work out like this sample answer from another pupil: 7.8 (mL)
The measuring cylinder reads 15 (mL)
